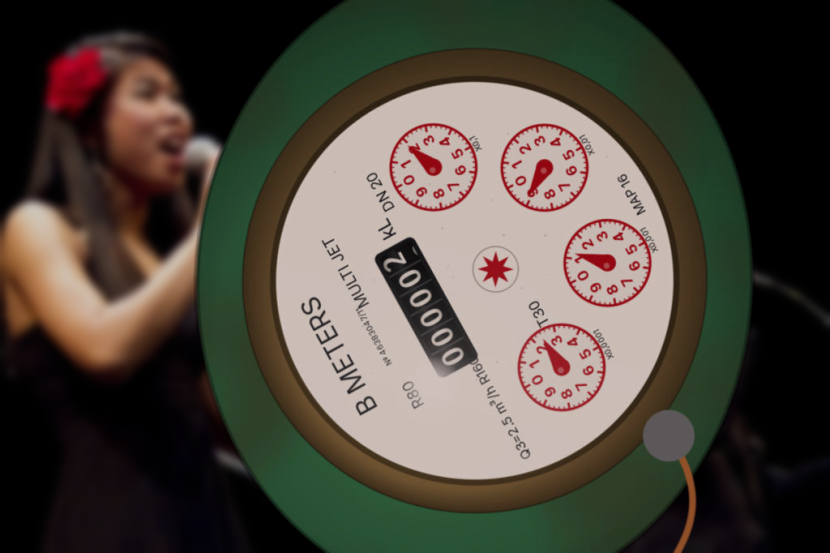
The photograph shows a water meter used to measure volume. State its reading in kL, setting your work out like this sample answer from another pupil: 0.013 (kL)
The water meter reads 2.1912 (kL)
